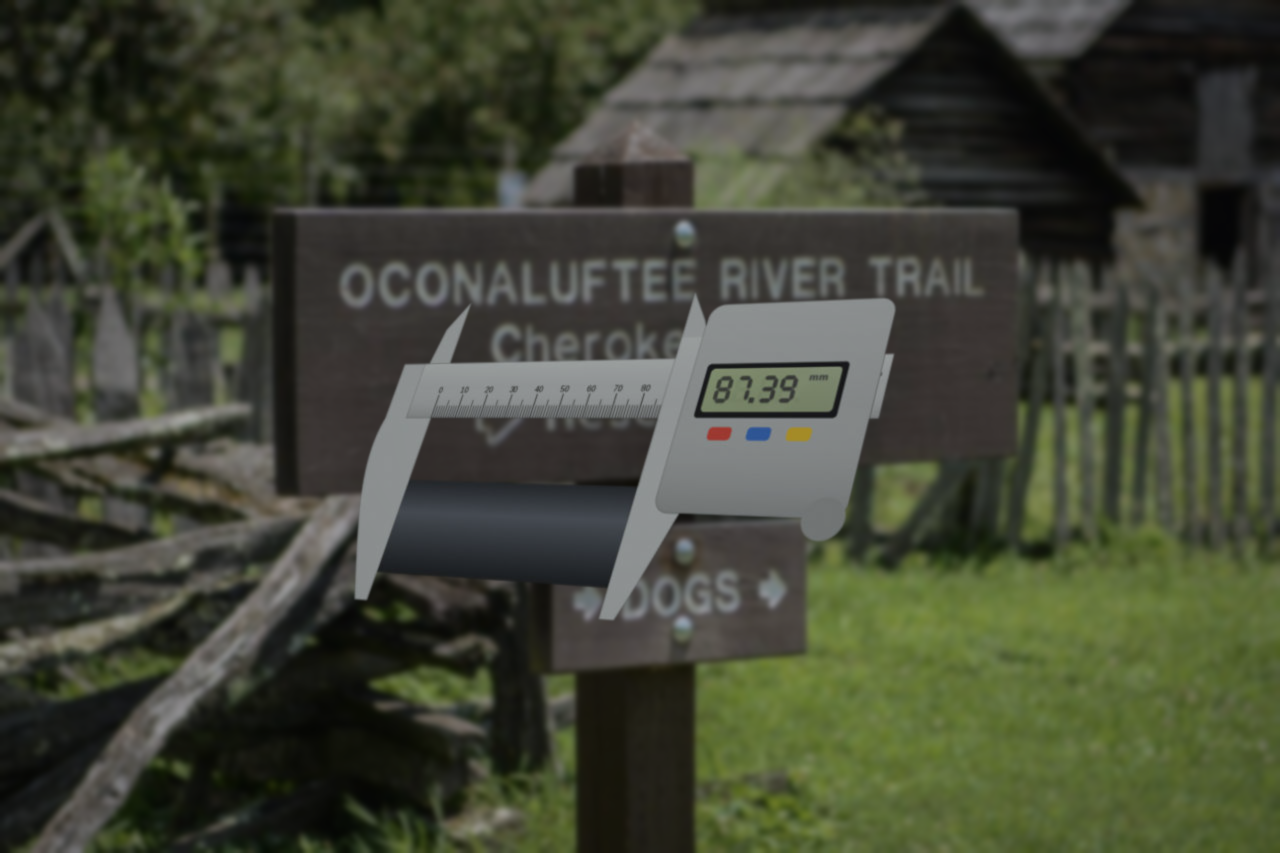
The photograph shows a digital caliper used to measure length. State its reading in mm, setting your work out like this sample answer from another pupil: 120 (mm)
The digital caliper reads 87.39 (mm)
